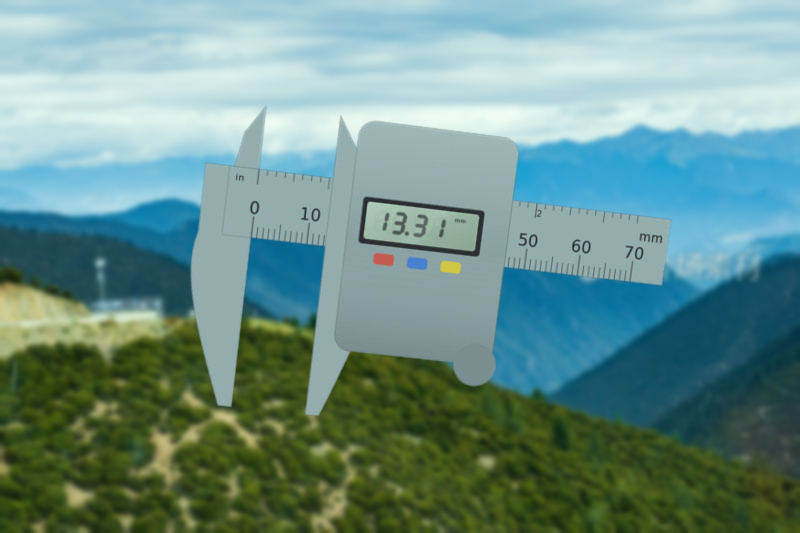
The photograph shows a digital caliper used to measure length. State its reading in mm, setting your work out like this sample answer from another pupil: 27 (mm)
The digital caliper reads 13.31 (mm)
